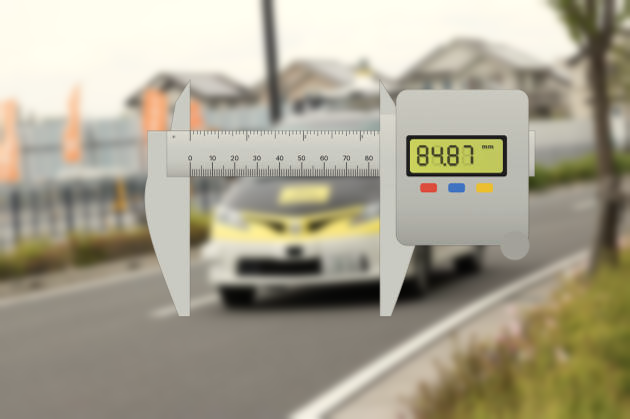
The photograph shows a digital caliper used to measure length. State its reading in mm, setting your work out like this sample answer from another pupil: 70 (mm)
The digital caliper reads 84.87 (mm)
